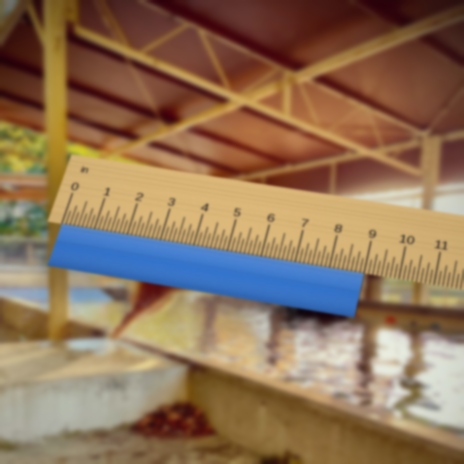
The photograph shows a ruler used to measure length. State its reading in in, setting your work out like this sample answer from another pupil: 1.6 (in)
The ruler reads 9 (in)
